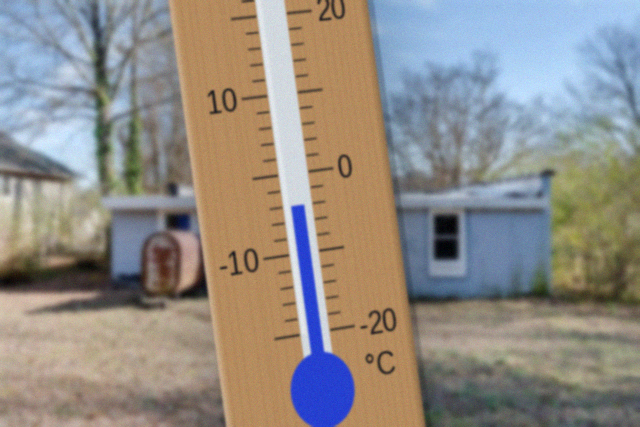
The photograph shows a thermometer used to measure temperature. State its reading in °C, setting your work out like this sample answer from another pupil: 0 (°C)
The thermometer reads -4 (°C)
